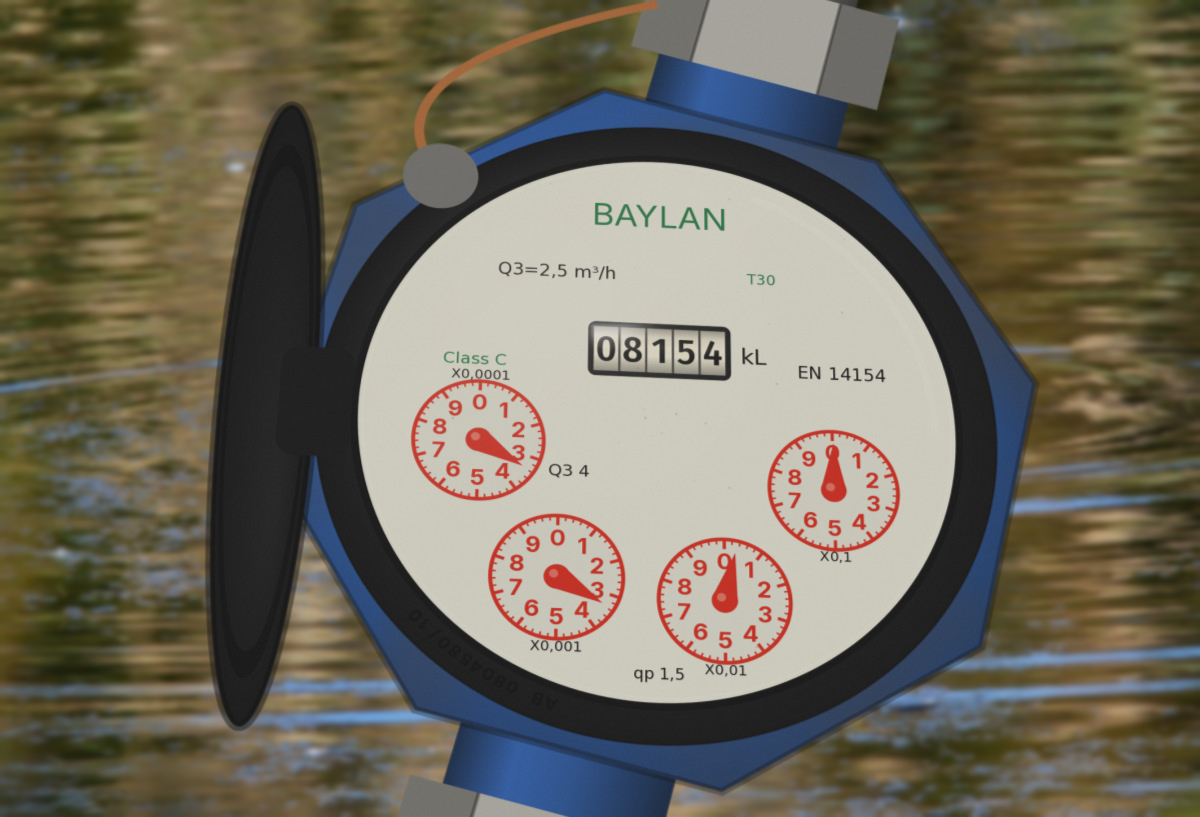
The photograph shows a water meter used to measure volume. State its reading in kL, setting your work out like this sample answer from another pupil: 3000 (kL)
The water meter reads 8154.0033 (kL)
